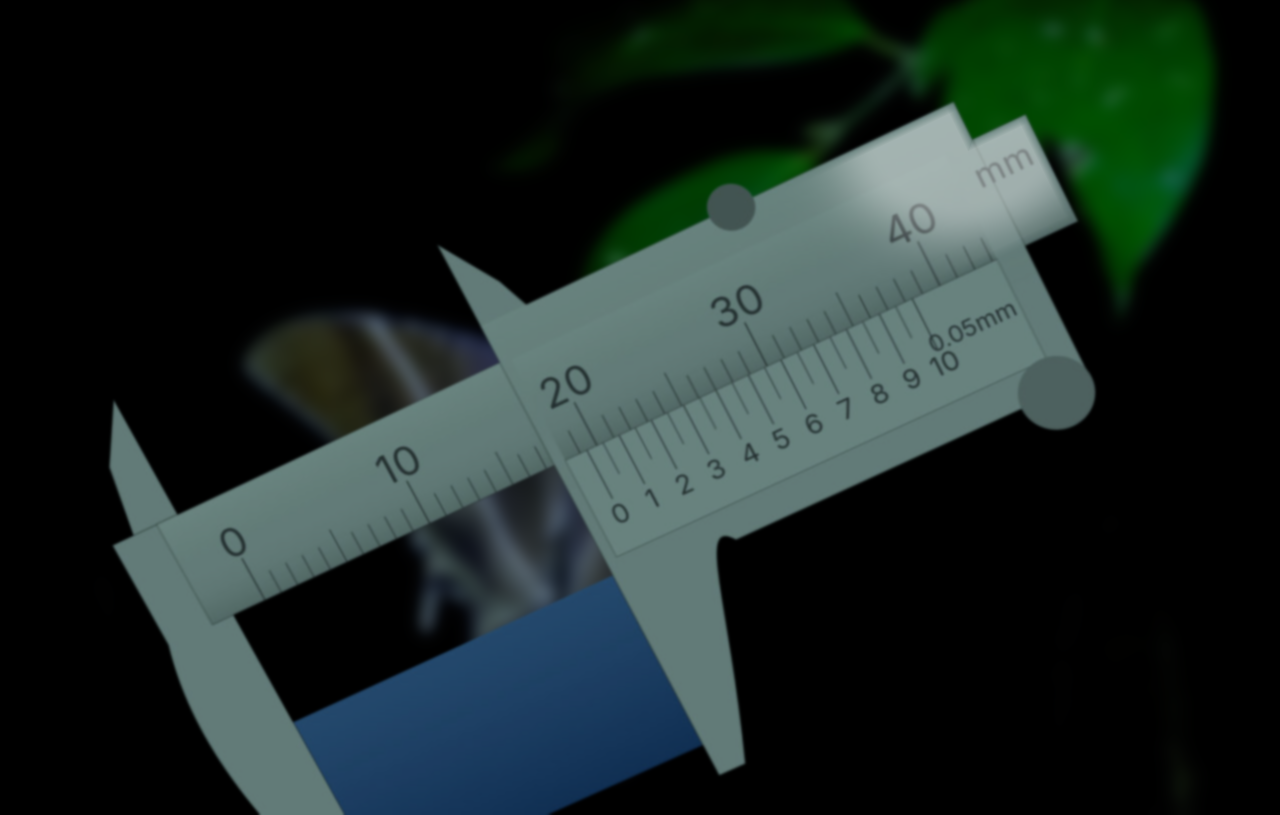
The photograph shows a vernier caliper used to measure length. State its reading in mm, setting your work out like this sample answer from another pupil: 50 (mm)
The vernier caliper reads 19.4 (mm)
